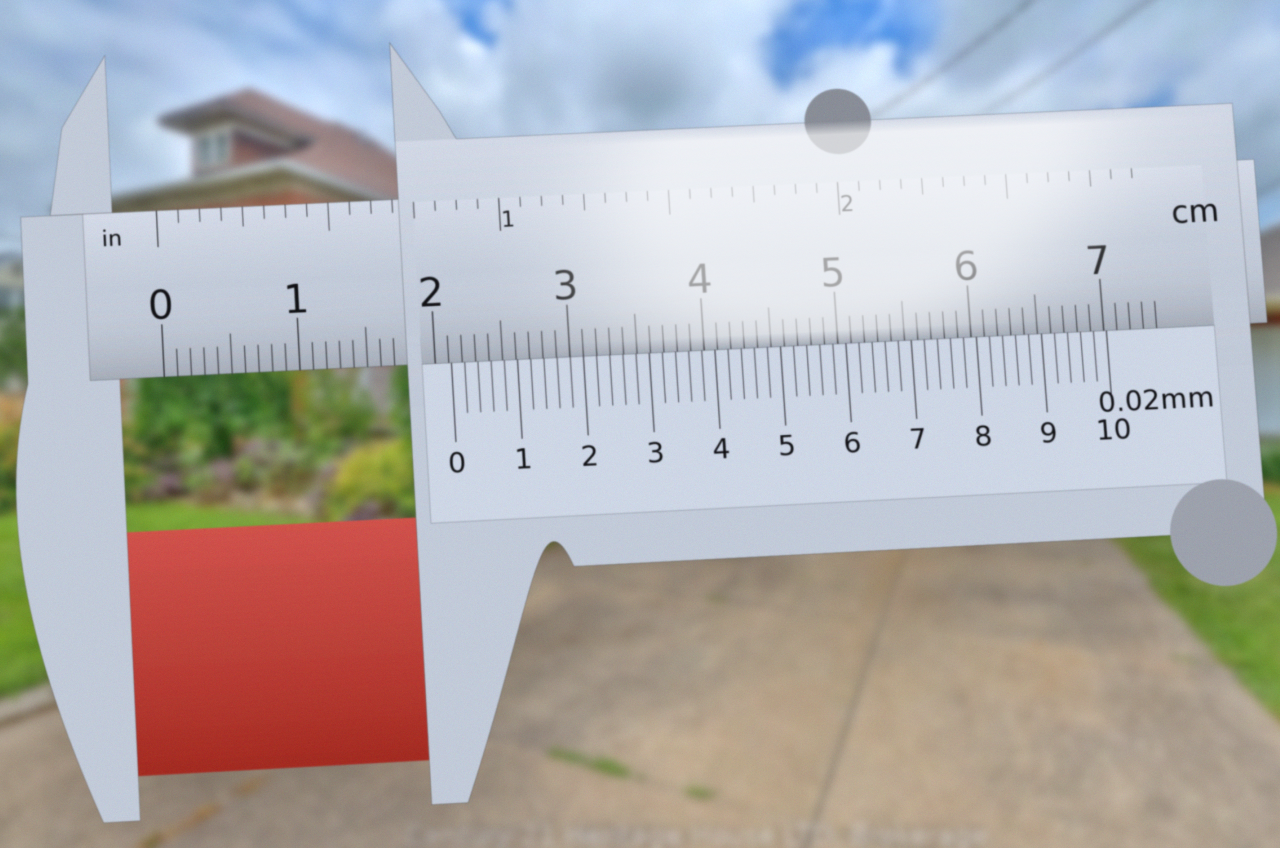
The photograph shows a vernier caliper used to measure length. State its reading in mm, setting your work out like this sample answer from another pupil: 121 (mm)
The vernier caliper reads 21.2 (mm)
